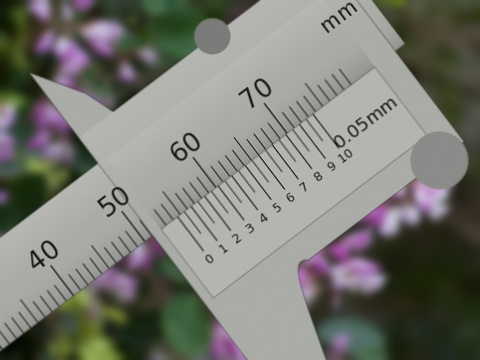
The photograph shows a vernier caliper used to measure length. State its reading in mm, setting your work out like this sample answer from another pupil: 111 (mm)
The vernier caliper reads 54.6 (mm)
